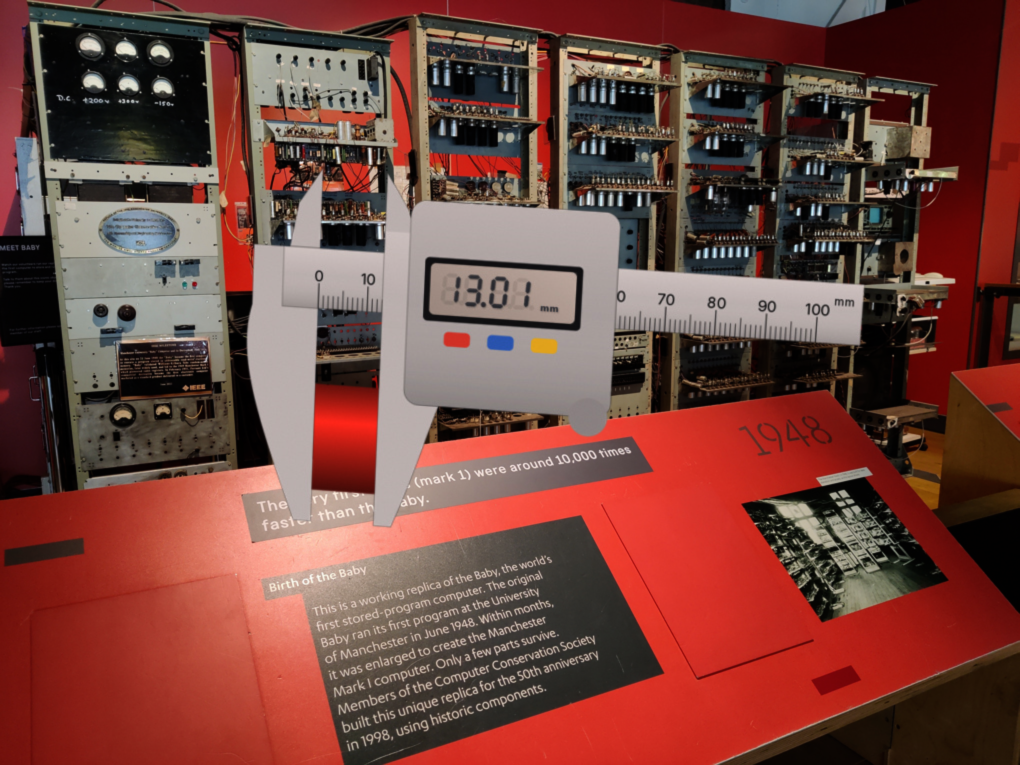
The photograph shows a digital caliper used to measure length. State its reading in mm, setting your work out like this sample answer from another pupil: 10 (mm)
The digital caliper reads 13.01 (mm)
